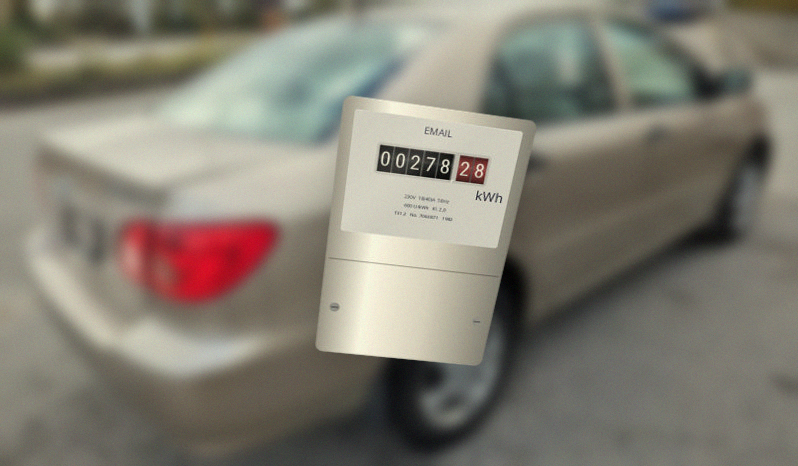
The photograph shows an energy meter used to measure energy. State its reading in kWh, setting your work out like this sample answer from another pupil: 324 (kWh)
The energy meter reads 278.28 (kWh)
